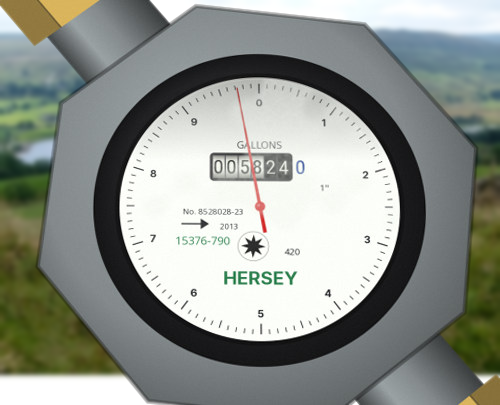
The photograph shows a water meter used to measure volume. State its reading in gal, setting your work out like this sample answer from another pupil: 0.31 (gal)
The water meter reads 58239.7 (gal)
